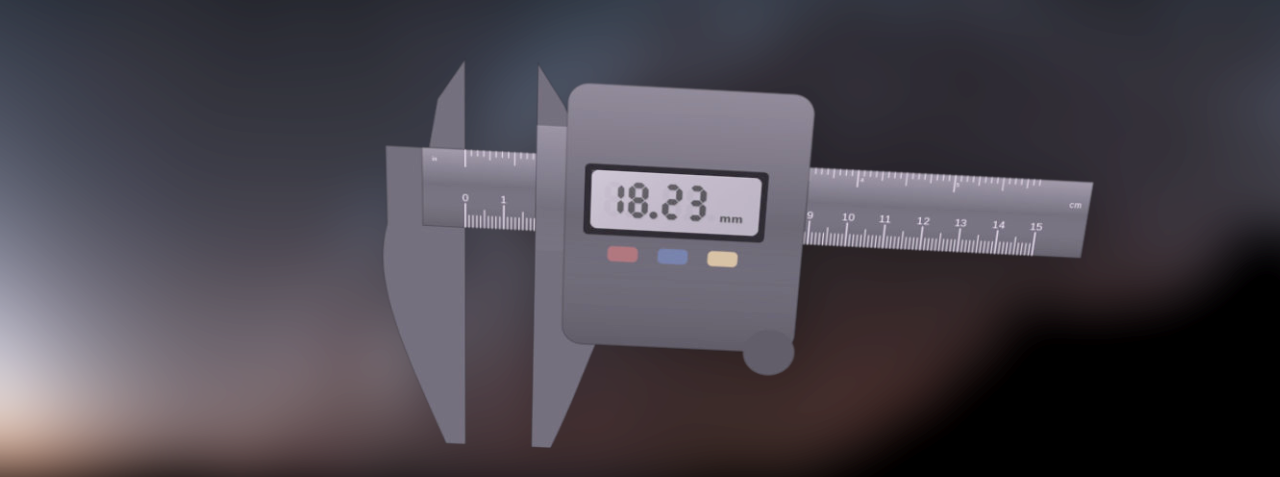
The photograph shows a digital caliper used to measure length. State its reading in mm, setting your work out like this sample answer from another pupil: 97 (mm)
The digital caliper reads 18.23 (mm)
